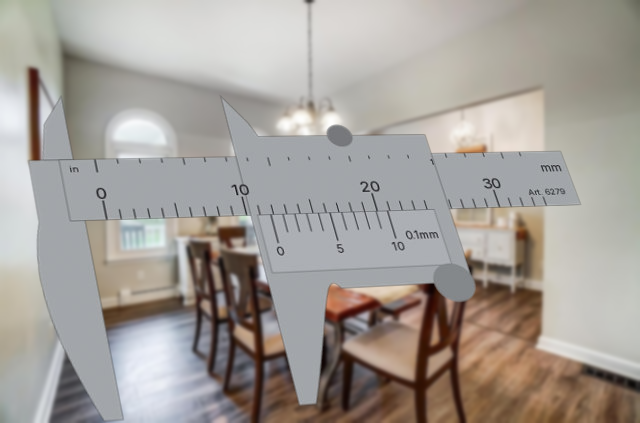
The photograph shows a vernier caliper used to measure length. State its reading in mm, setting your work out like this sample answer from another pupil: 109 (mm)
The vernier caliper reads 11.8 (mm)
